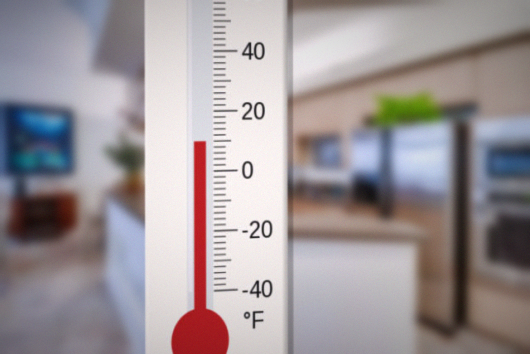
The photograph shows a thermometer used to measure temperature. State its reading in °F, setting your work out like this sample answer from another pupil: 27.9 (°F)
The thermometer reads 10 (°F)
